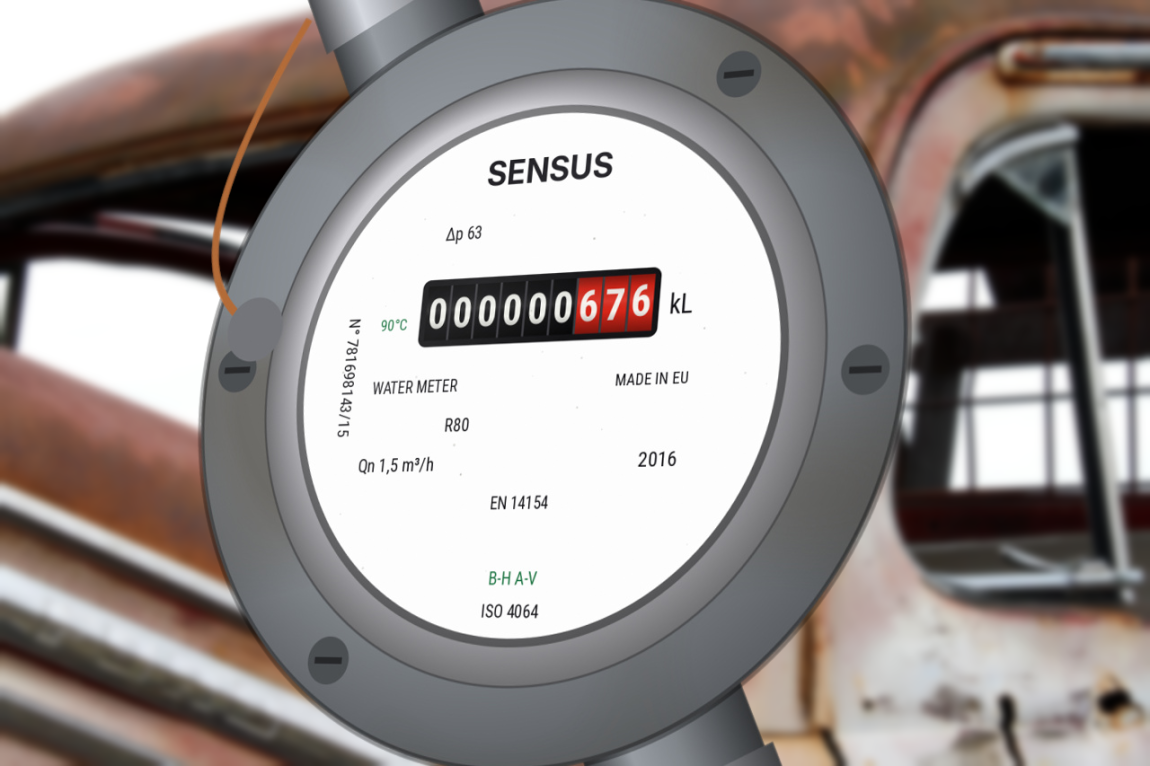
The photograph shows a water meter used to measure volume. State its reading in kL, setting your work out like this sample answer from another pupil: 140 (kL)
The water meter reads 0.676 (kL)
